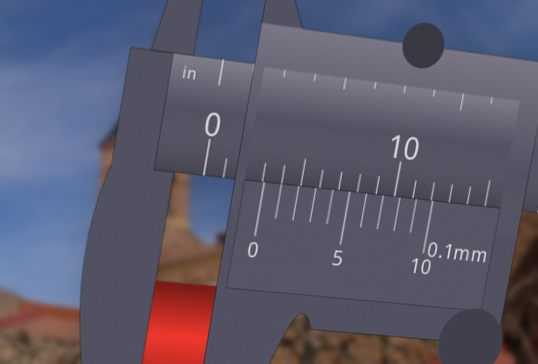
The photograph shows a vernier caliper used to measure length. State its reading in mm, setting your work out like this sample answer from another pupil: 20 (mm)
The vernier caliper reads 3.1 (mm)
